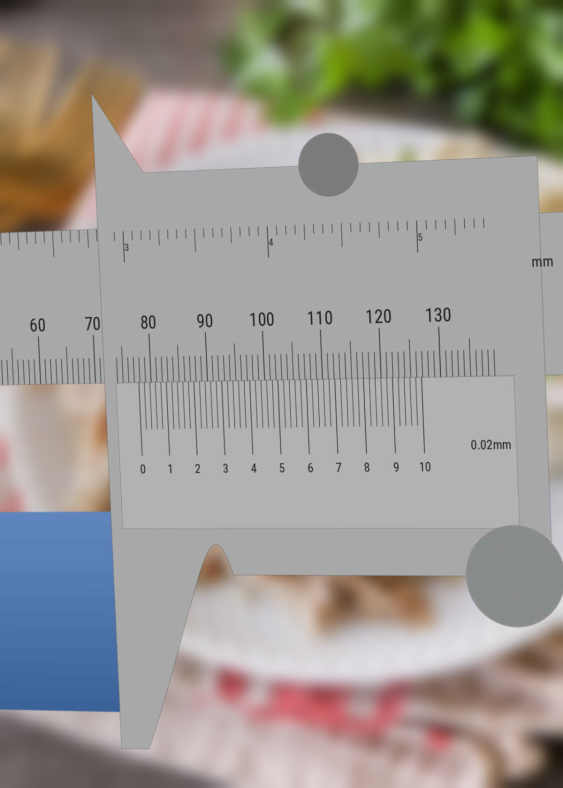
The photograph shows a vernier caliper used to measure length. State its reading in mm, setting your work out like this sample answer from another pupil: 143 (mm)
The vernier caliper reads 77.8 (mm)
